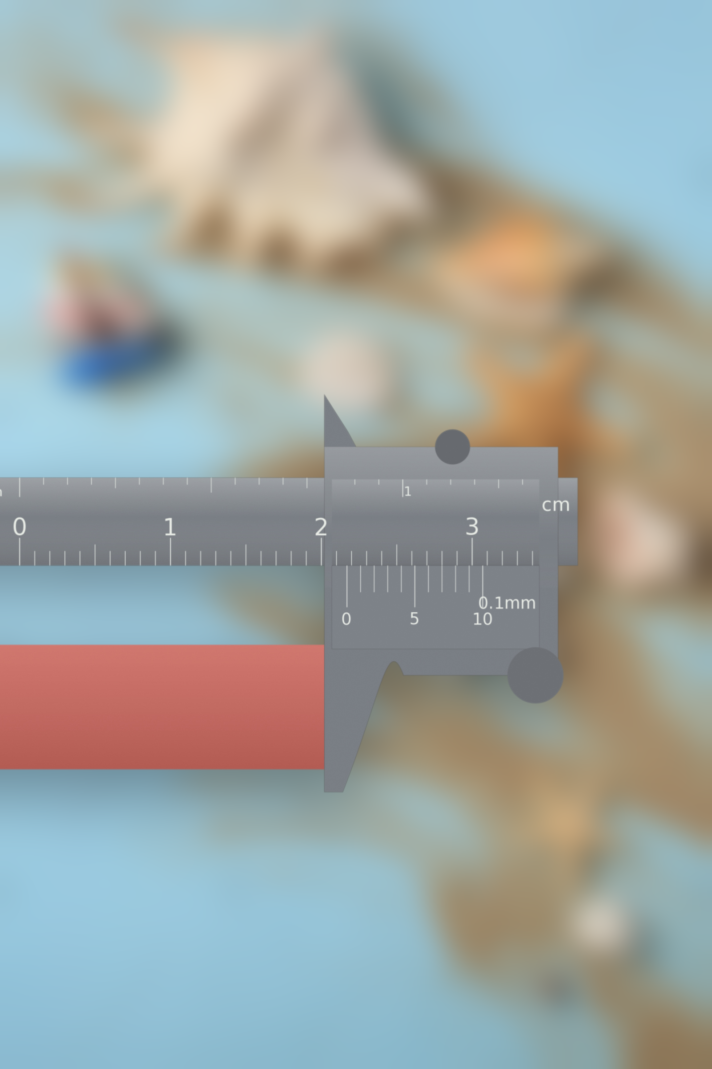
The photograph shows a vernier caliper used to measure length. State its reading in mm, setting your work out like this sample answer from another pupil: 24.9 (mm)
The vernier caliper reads 21.7 (mm)
